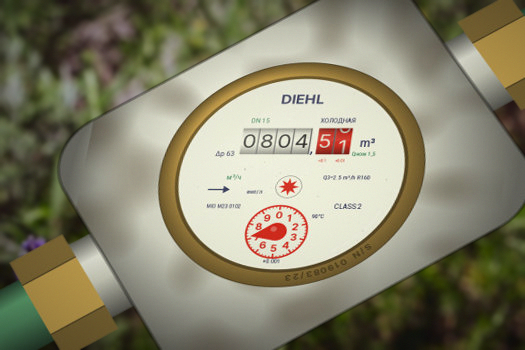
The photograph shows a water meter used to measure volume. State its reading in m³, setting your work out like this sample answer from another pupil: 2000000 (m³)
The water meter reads 804.507 (m³)
